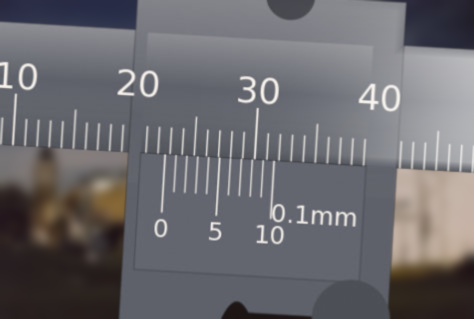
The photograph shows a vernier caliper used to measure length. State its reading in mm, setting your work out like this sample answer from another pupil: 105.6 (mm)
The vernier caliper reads 22.6 (mm)
